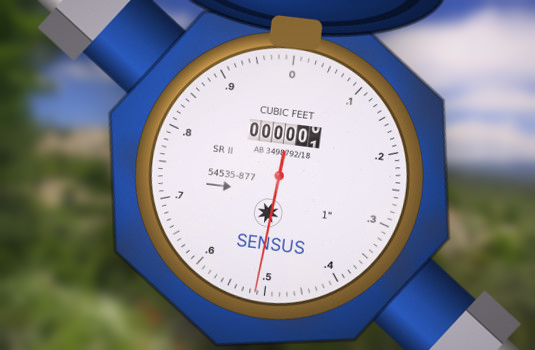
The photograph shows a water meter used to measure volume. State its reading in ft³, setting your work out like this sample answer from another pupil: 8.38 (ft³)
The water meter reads 0.51 (ft³)
